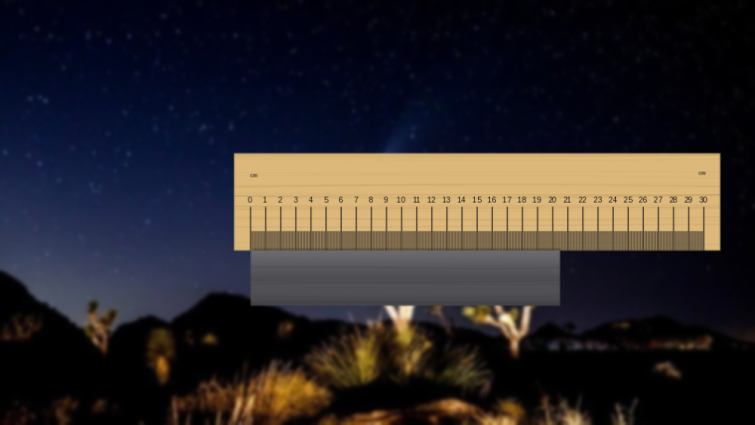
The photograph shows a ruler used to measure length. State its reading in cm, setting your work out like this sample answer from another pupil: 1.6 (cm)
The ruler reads 20.5 (cm)
